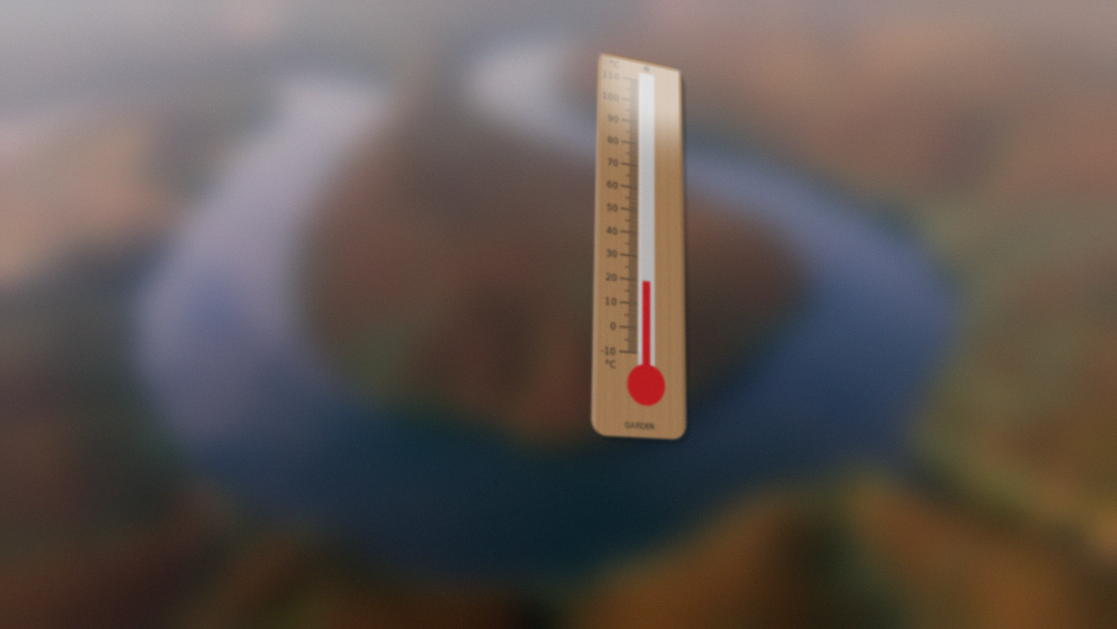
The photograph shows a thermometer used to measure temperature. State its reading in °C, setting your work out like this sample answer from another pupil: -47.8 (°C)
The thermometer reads 20 (°C)
